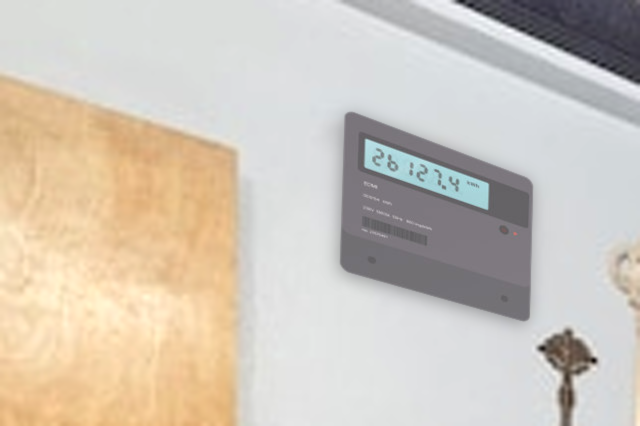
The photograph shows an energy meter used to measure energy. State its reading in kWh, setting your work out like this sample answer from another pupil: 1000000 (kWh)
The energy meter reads 26127.4 (kWh)
